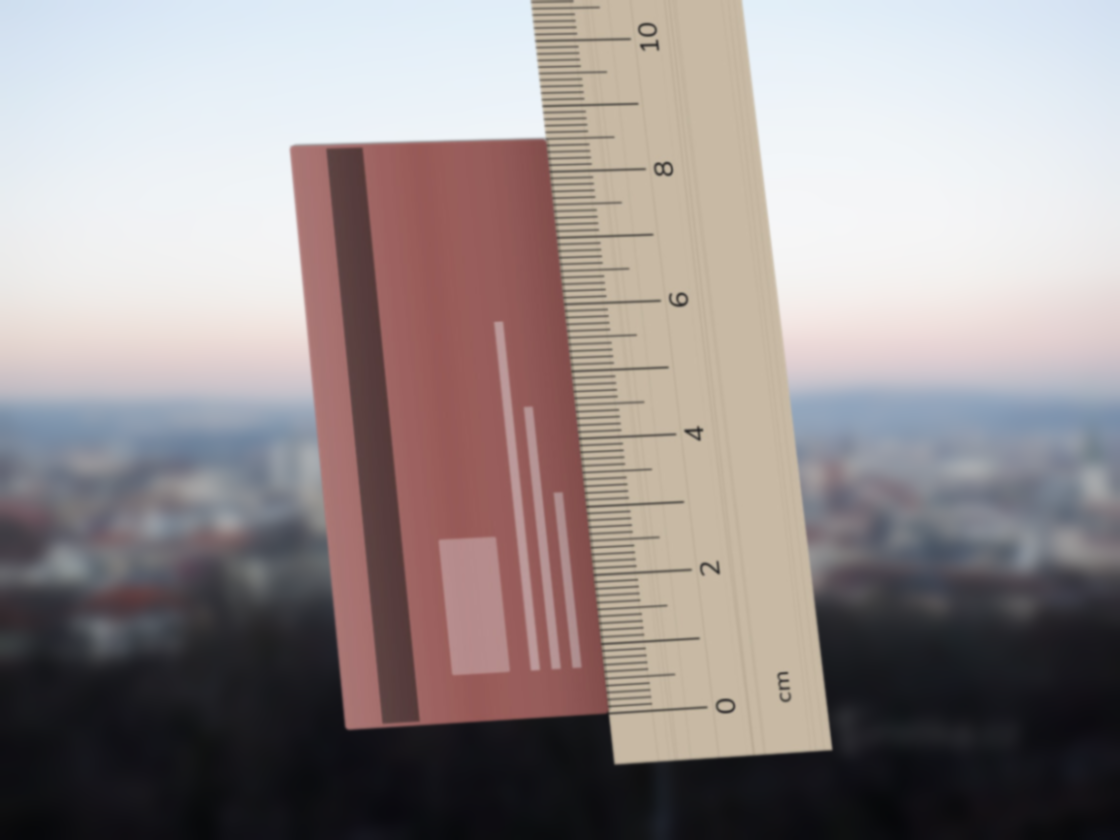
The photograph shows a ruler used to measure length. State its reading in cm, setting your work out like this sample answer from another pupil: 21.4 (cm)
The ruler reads 8.5 (cm)
